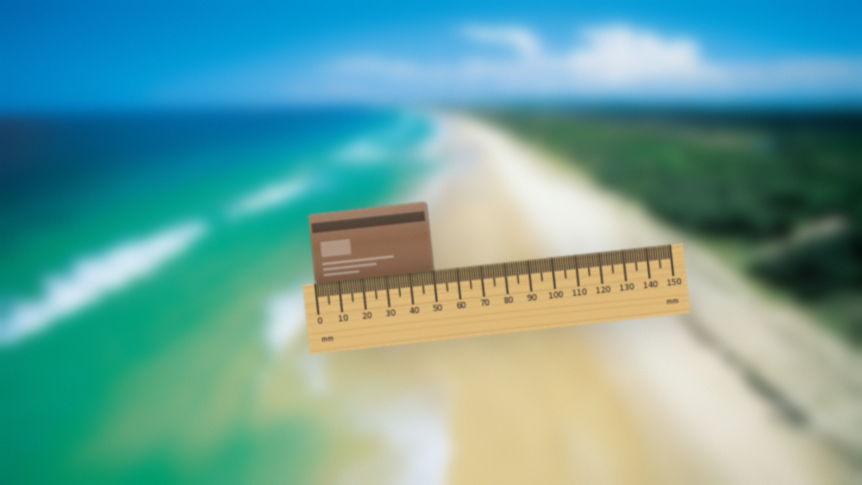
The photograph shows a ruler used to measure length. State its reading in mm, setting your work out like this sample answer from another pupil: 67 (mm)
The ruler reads 50 (mm)
